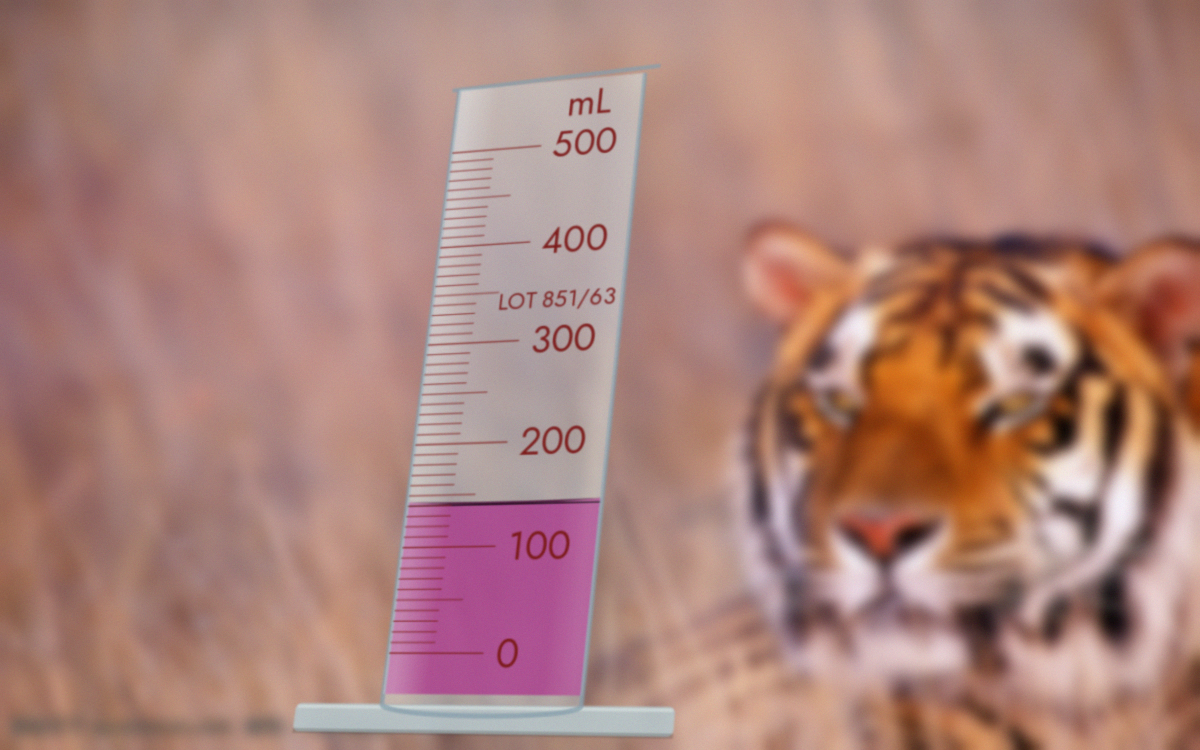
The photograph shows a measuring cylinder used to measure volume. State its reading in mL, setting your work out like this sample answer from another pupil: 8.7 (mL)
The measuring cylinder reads 140 (mL)
